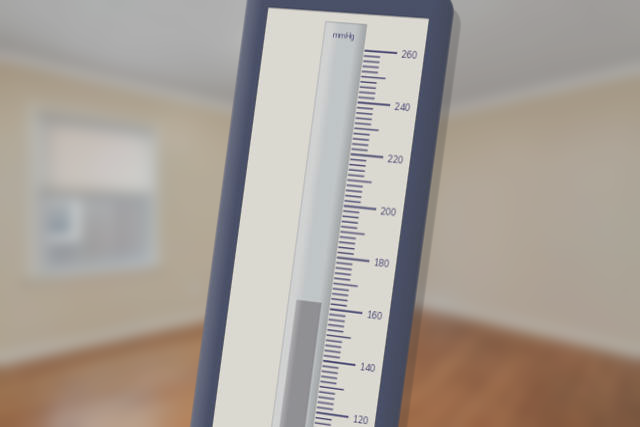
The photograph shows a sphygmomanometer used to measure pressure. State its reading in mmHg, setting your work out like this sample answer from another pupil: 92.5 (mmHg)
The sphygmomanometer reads 162 (mmHg)
